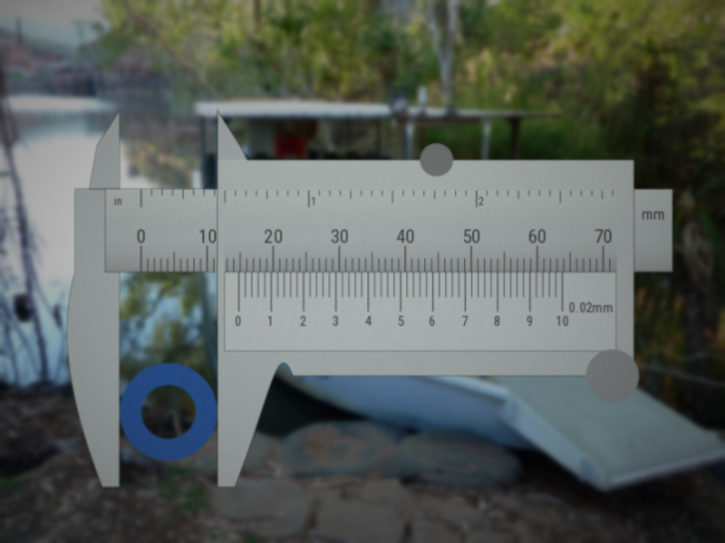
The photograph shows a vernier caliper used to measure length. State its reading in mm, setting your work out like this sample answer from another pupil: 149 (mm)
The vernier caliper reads 14.8 (mm)
